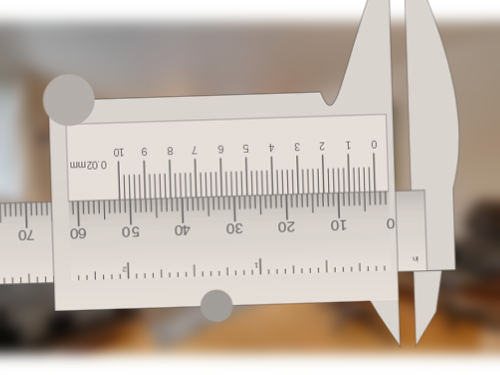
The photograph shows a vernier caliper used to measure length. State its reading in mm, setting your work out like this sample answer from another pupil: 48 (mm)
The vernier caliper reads 3.0 (mm)
